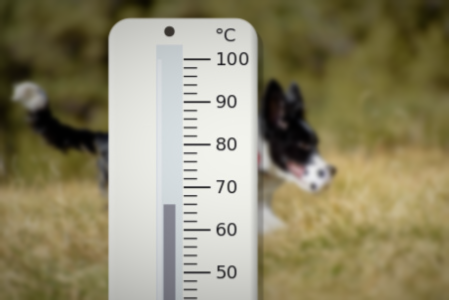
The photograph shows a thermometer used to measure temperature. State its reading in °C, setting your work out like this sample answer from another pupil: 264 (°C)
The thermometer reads 66 (°C)
